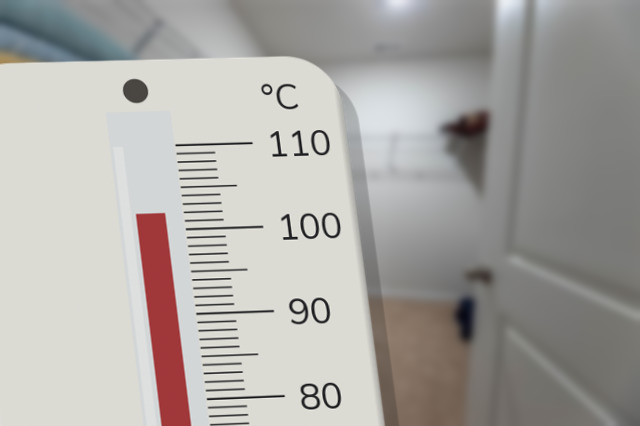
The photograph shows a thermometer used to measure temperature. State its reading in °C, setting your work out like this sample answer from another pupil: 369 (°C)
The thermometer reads 102 (°C)
